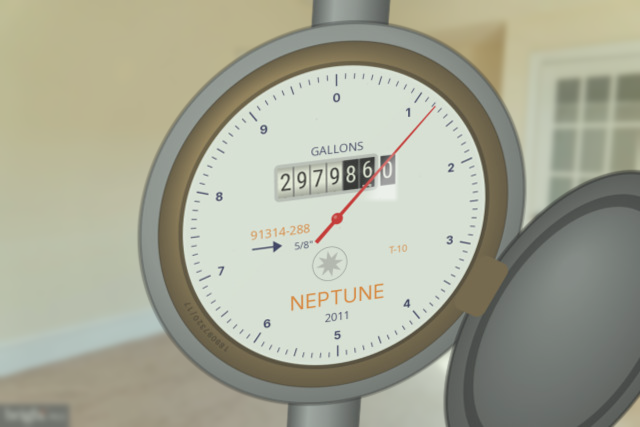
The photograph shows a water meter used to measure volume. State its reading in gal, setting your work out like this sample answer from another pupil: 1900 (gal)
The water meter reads 2979861.2 (gal)
